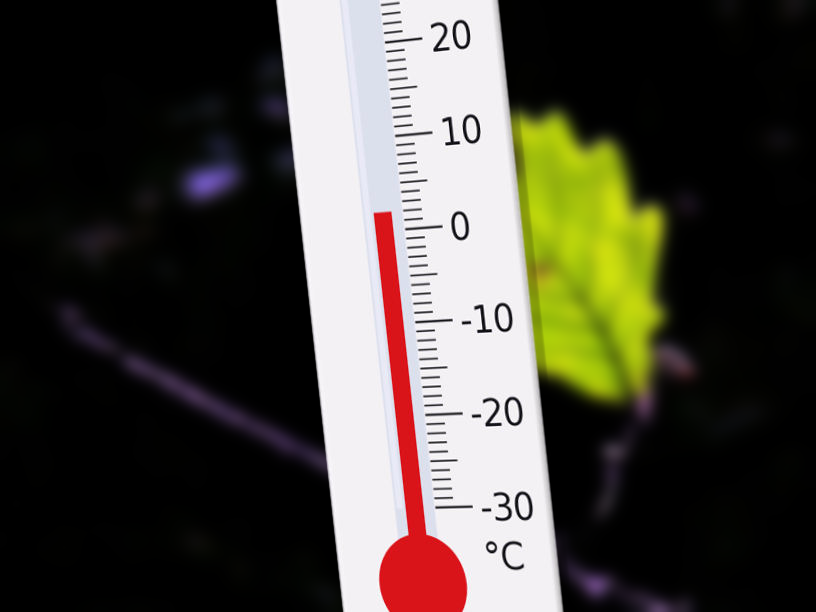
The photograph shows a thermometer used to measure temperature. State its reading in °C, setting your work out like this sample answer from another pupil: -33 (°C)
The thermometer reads 2 (°C)
